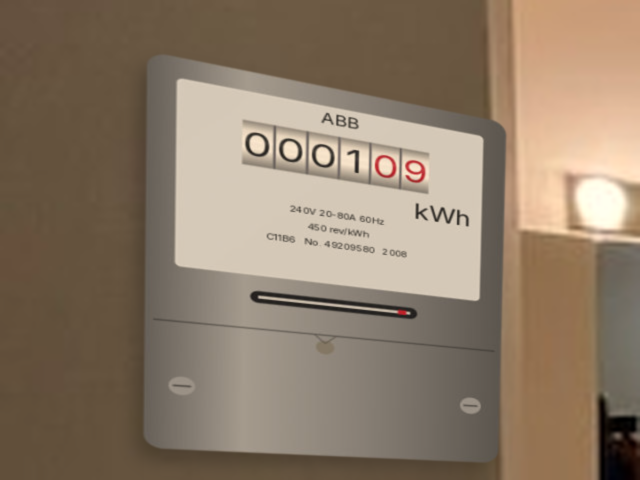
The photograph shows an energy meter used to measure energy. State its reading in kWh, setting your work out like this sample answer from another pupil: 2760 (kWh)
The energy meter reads 1.09 (kWh)
